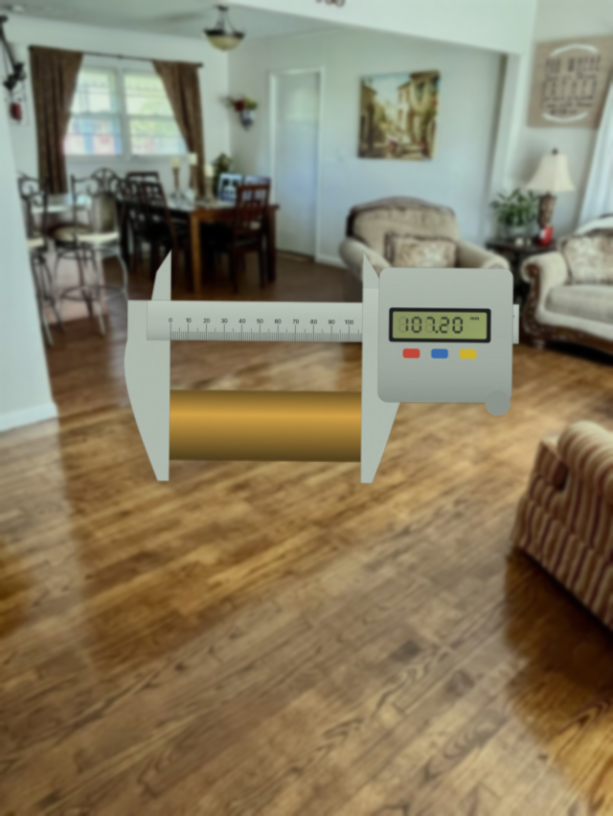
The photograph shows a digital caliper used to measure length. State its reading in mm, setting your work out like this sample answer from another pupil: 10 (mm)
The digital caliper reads 107.20 (mm)
